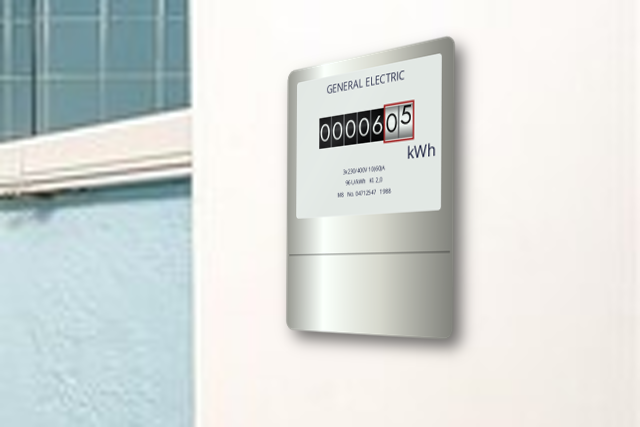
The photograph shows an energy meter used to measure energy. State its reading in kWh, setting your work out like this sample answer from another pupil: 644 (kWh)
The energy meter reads 6.05 (kWh)
